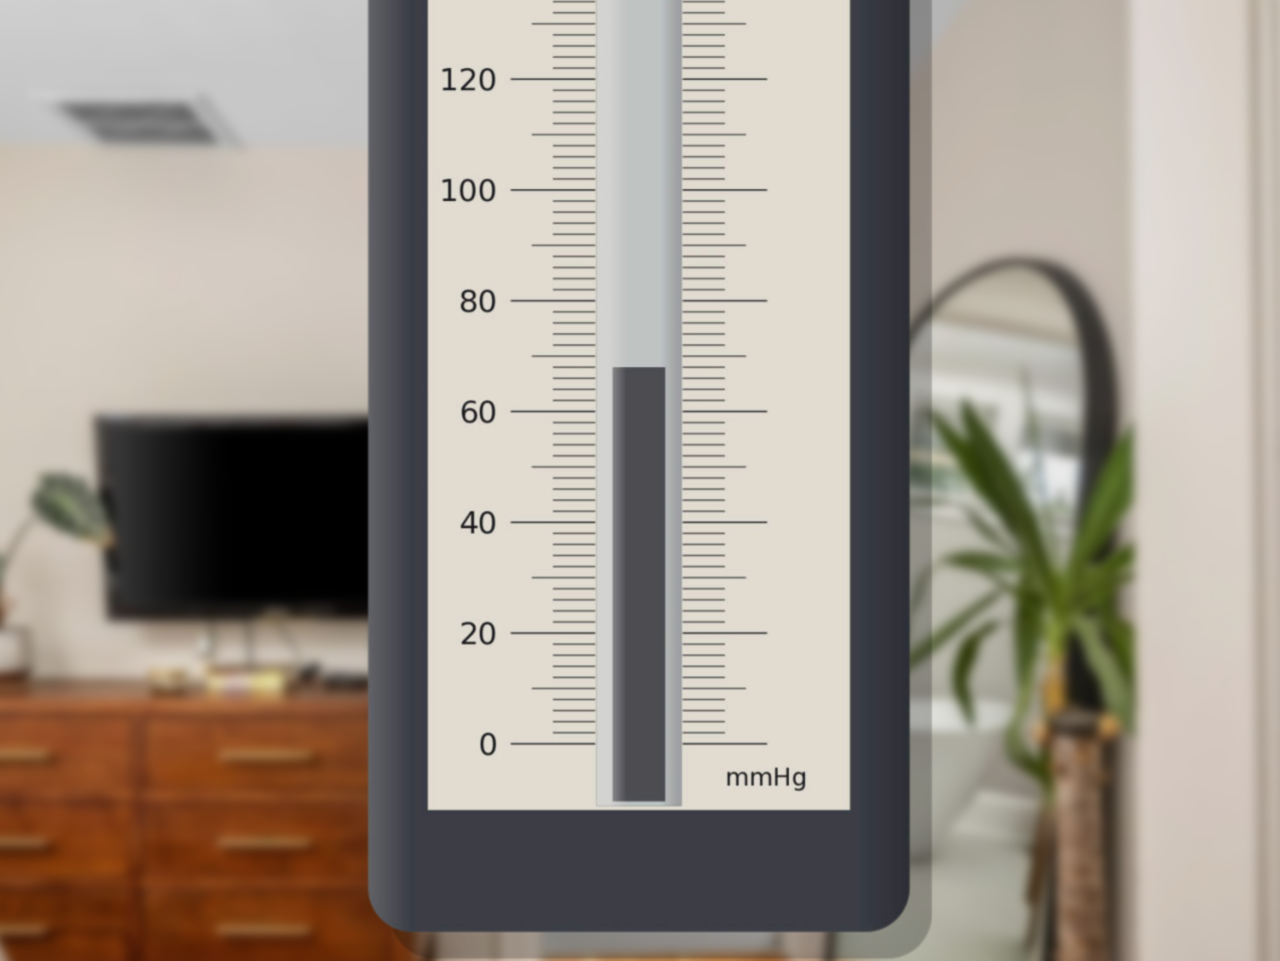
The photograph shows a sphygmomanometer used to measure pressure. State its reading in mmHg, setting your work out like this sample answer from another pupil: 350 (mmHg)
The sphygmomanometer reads 68 (mmHg)
